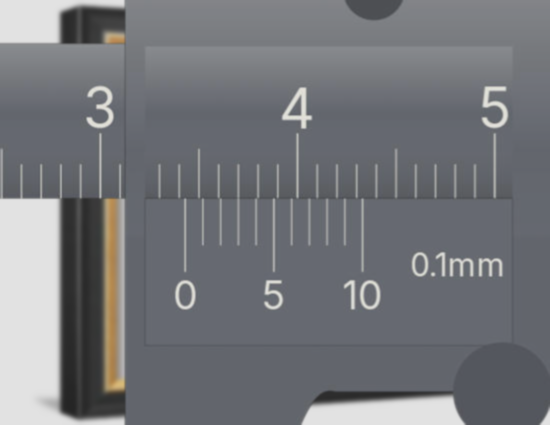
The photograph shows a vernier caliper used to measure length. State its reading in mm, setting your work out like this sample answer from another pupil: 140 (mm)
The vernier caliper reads 34.3 (mm)
